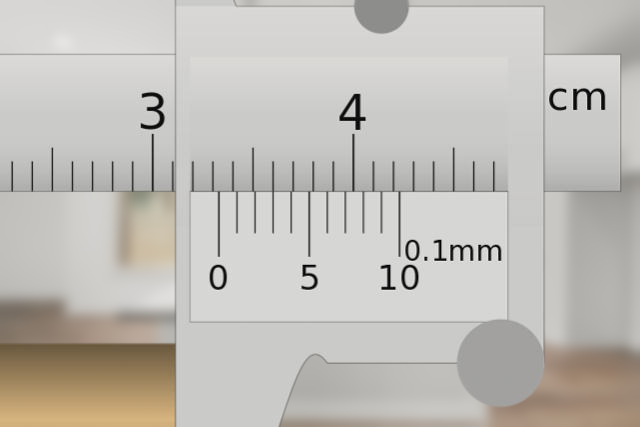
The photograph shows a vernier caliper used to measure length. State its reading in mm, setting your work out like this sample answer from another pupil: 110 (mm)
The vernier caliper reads 33.3 (mm)
